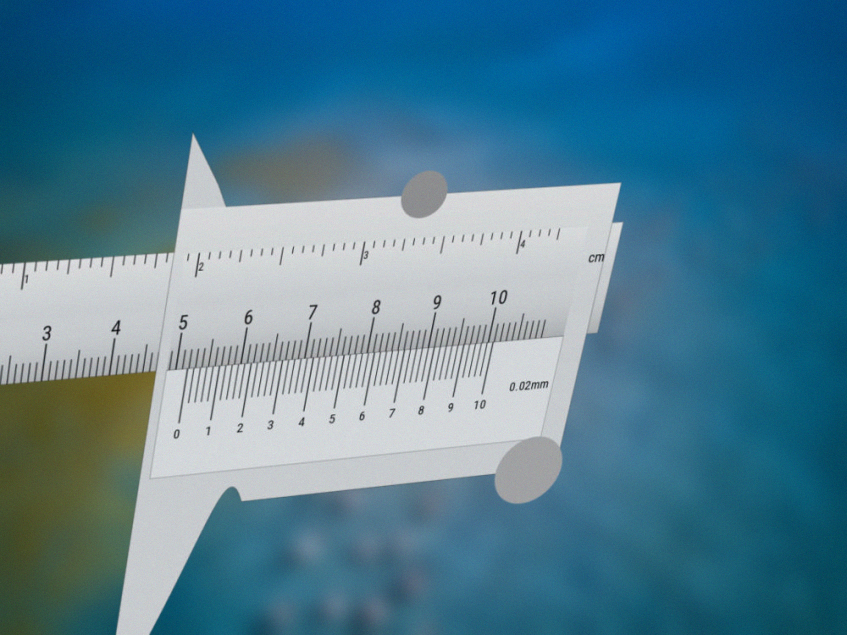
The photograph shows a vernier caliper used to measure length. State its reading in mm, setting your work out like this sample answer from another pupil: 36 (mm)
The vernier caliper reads 51.8 (mm)
